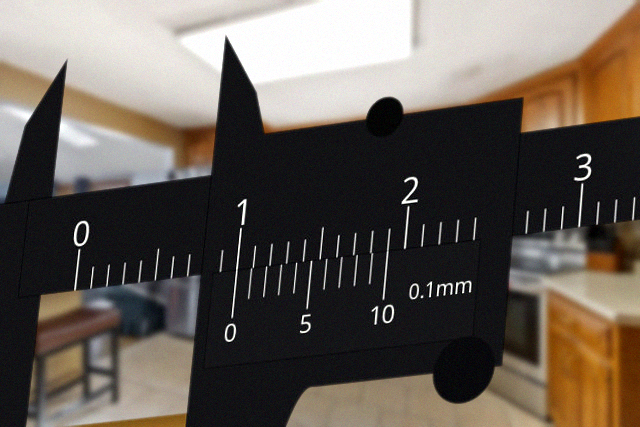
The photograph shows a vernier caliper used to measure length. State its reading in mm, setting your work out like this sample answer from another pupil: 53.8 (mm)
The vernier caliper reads 10.0 (mm)
